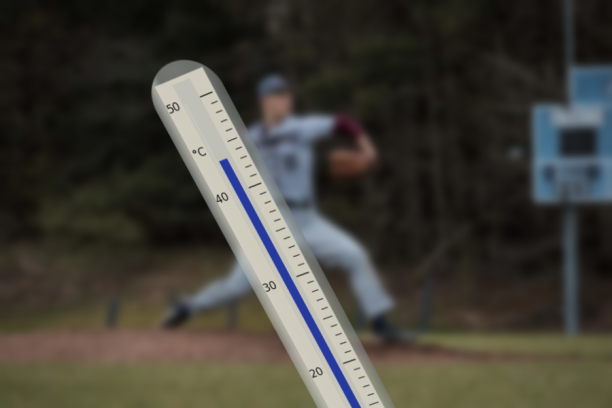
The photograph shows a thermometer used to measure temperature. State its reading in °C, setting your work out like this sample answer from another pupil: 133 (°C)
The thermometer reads 43.5 (°C)
